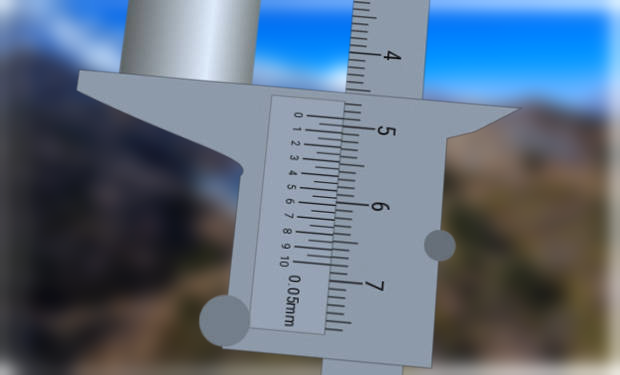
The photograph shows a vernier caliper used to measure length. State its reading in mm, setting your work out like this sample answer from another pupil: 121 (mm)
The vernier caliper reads 49.0 (mm)
